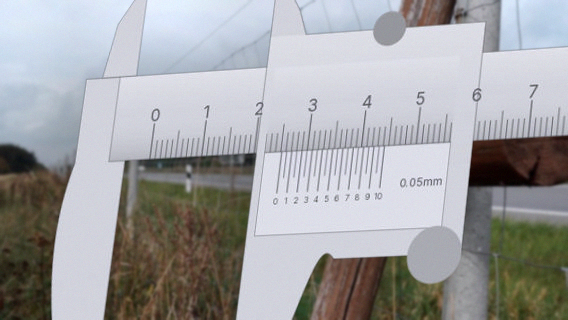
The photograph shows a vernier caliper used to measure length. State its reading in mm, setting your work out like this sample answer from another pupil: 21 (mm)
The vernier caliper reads 25.2 (mm)
